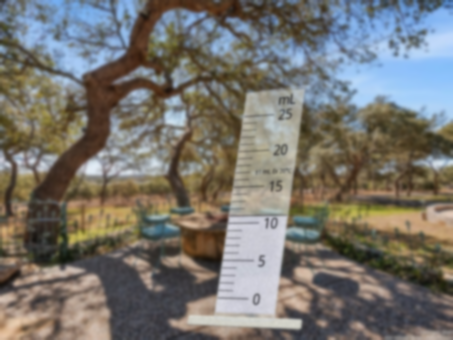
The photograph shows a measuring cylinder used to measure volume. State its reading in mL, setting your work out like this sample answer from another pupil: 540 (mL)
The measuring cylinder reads 11 (mL)
